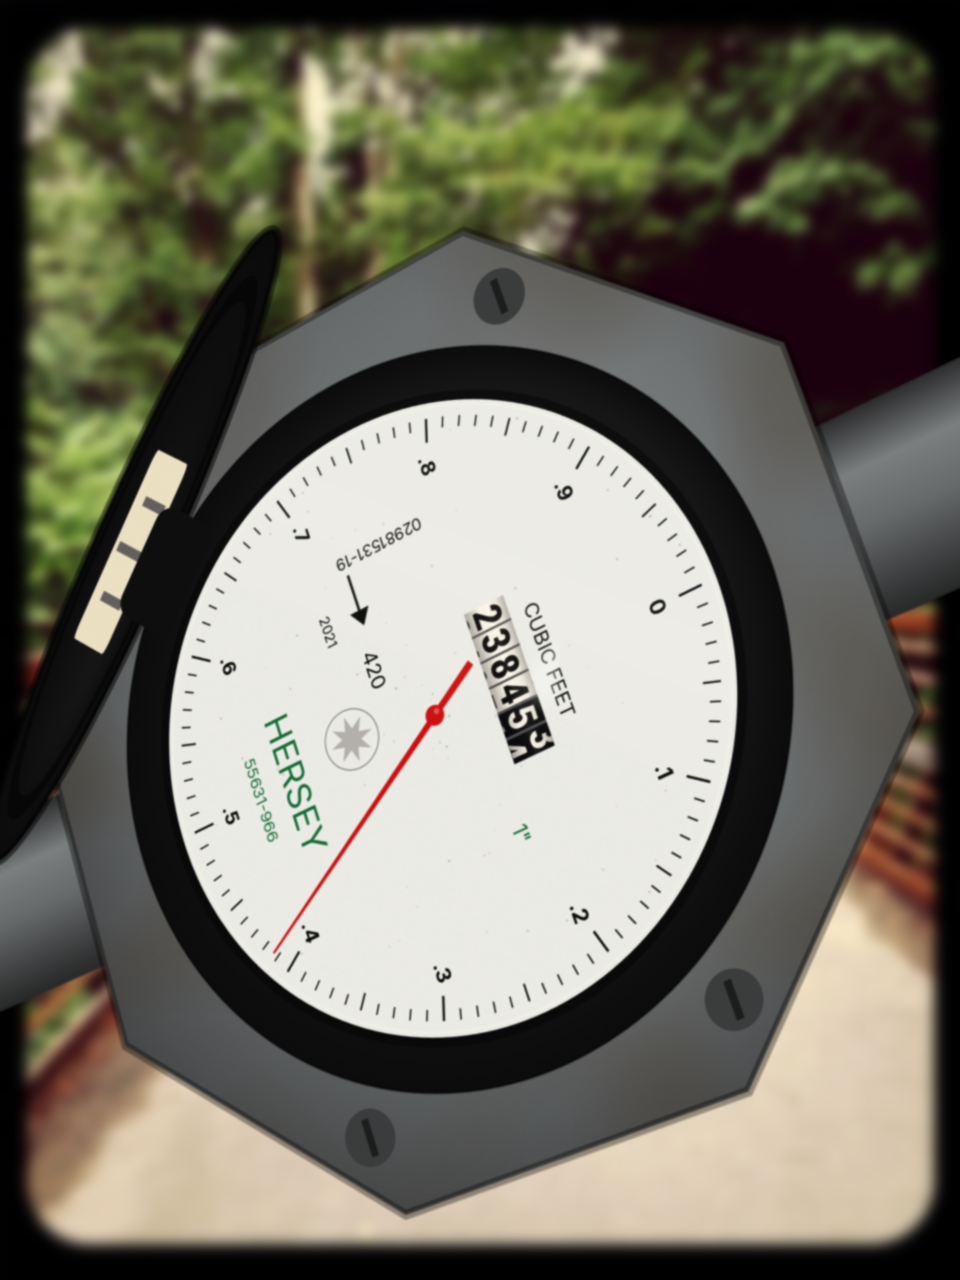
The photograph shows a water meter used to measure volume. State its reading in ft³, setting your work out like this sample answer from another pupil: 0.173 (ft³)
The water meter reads 238453.41 (ft³)
